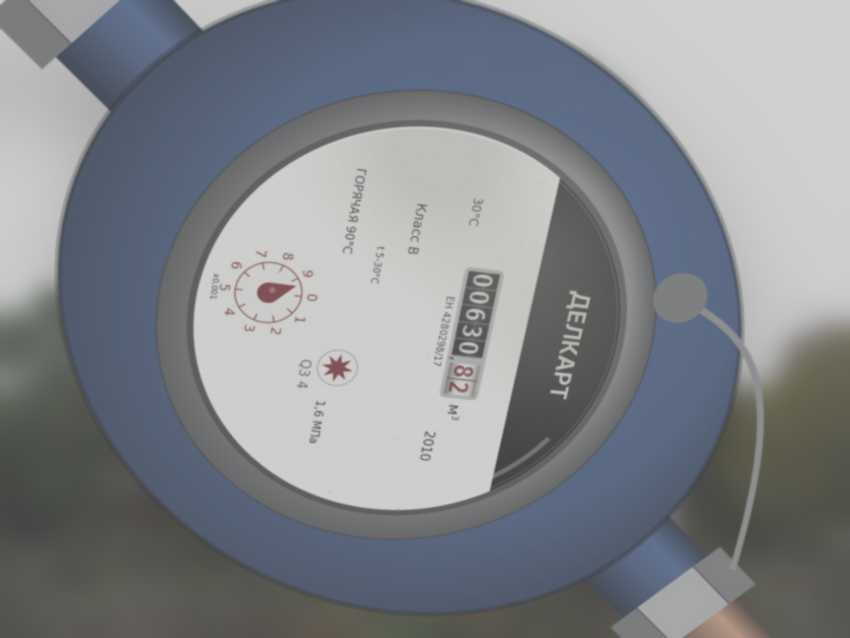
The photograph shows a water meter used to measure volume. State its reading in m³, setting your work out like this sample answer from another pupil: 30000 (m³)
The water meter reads 630.819 (m³)
